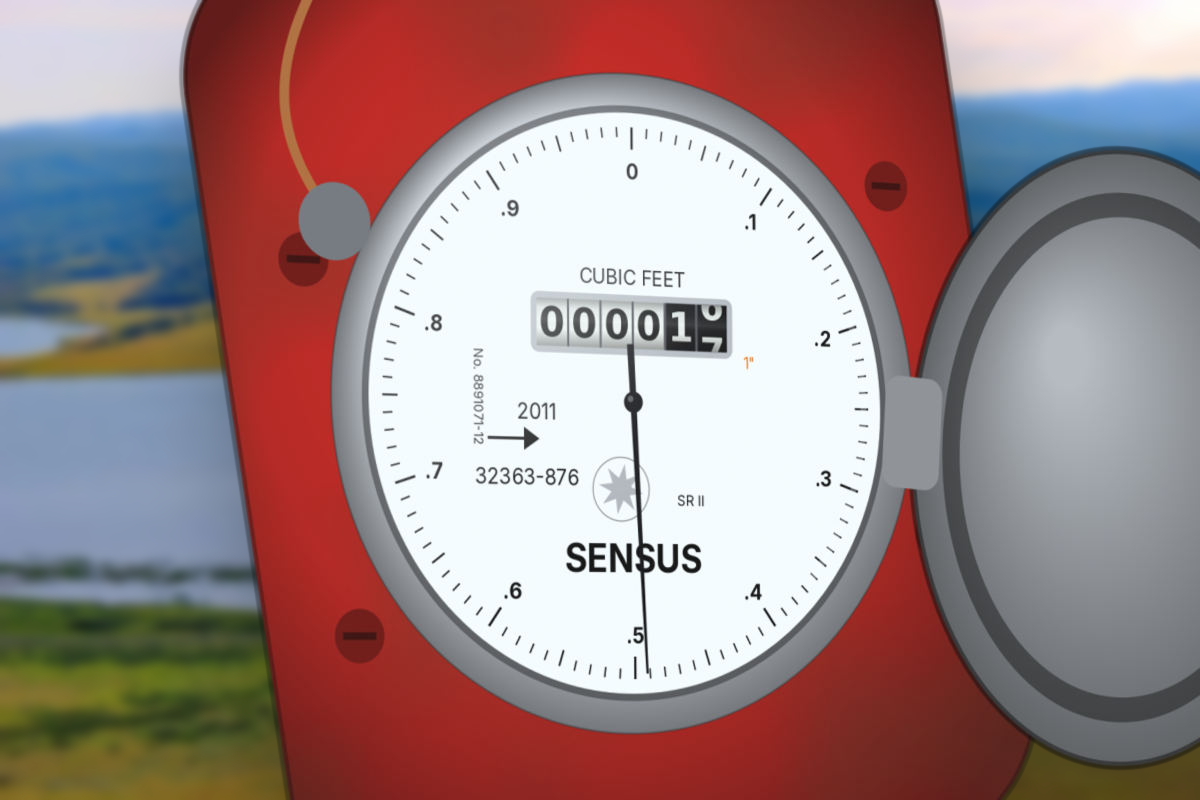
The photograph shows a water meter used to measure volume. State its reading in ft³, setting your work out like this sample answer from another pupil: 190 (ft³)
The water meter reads 16.49 (ft³)
